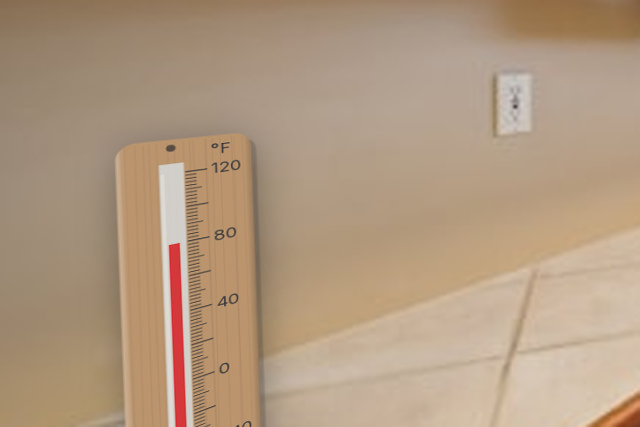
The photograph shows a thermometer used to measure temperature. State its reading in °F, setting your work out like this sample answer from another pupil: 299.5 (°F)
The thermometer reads 80 (°F)
